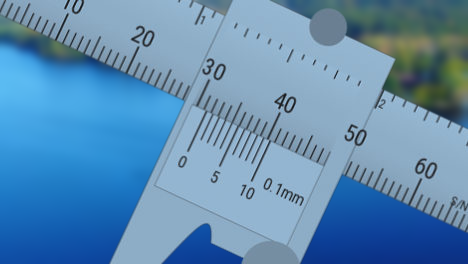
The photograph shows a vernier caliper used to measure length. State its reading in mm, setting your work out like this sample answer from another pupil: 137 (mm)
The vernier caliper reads 31.4 (mm)
